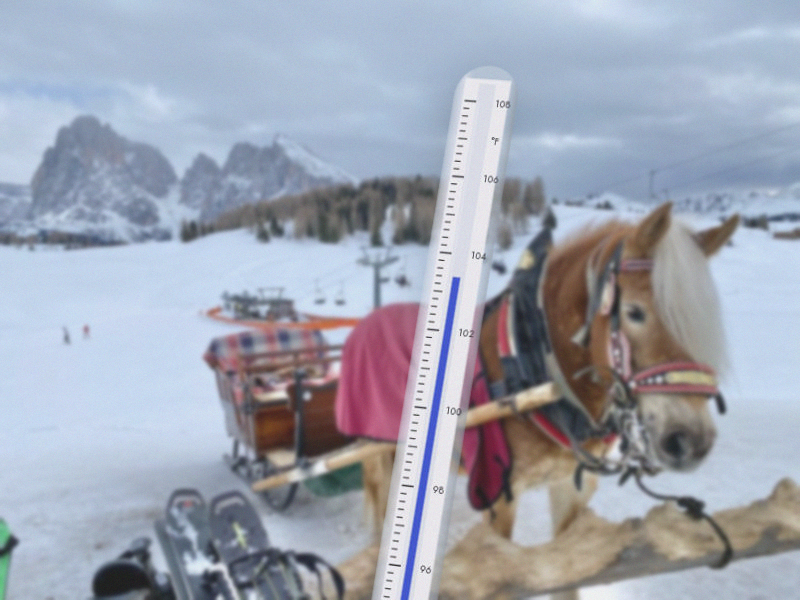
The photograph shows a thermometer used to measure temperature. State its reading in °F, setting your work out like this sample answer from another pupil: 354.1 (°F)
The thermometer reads 103.4 (°F)
